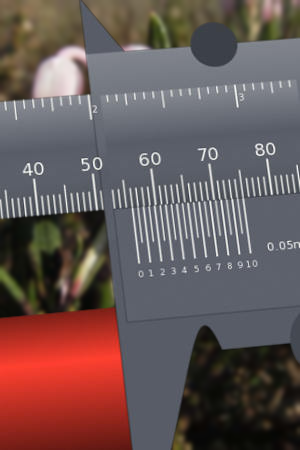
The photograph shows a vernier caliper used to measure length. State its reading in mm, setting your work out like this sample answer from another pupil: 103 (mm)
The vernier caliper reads 56.0 (mm)
